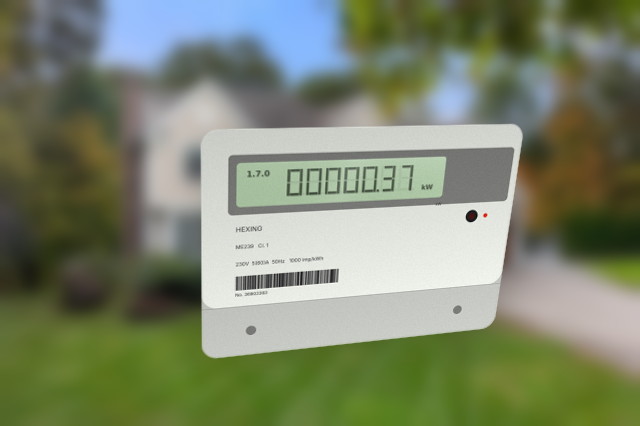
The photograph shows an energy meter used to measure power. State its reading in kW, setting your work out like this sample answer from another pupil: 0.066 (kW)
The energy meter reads 0.37 (kW)
